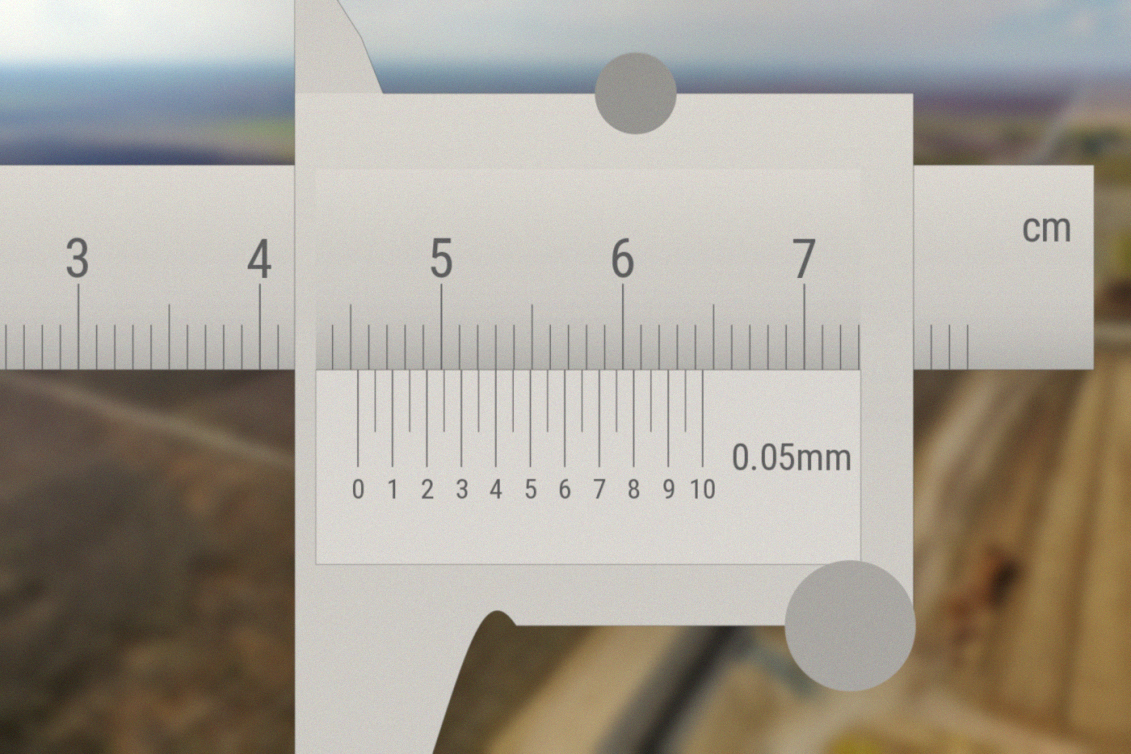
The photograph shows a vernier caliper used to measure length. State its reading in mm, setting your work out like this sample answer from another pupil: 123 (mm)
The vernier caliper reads 45.4 (mm)
